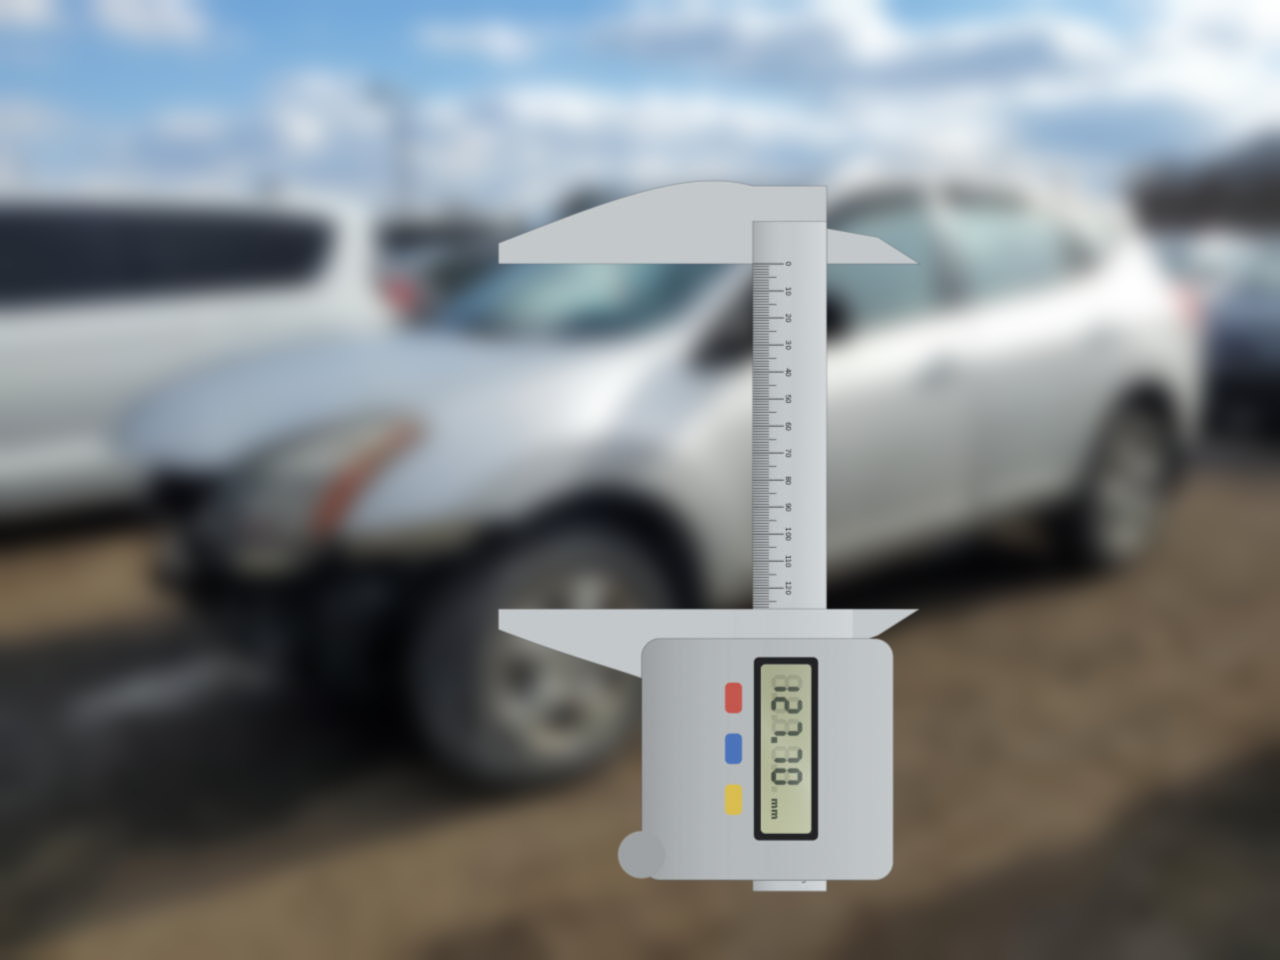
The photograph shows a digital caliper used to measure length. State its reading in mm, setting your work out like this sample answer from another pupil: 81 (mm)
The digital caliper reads 127.70 (mm)
